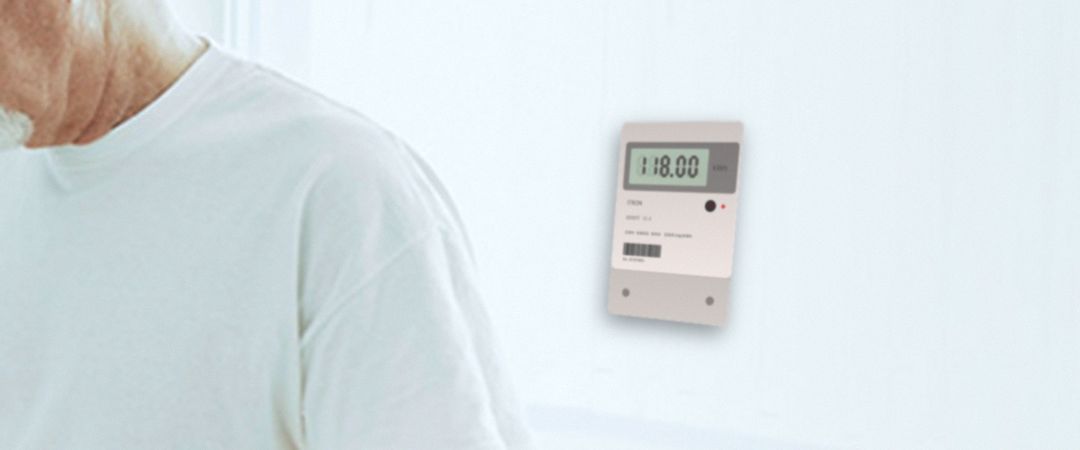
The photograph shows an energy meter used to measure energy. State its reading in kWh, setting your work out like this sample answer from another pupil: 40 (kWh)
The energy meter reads 118.00 (kWh)
